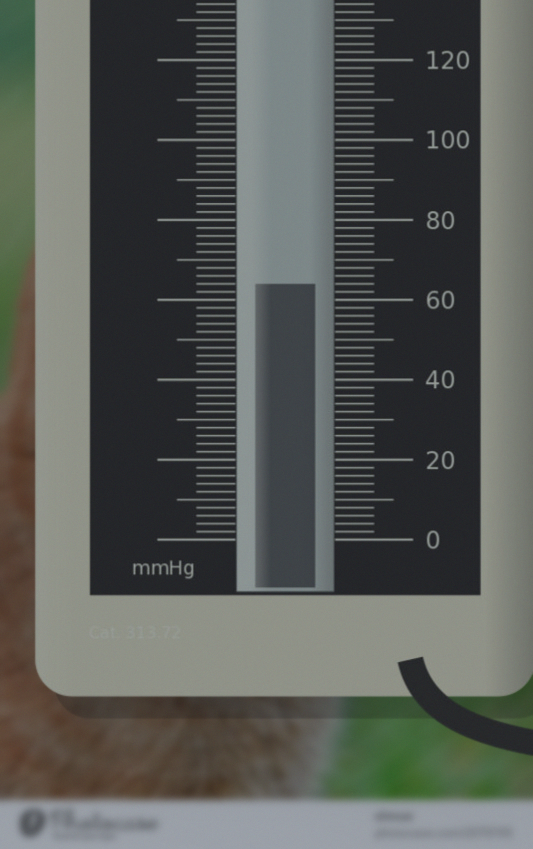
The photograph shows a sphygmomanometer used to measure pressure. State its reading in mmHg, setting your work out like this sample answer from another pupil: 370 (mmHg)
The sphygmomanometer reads 64 (mmHg)
